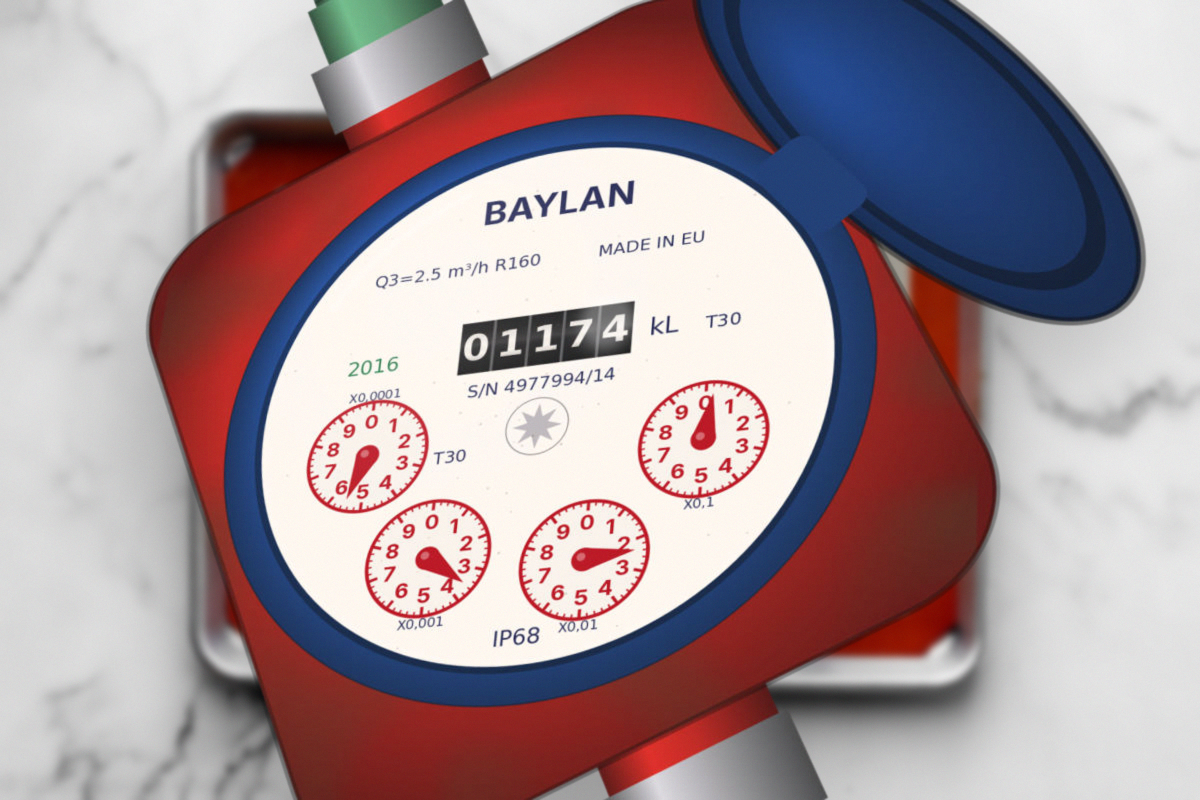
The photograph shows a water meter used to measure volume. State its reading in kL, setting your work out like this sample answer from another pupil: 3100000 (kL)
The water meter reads 1174.0235 (kL)
